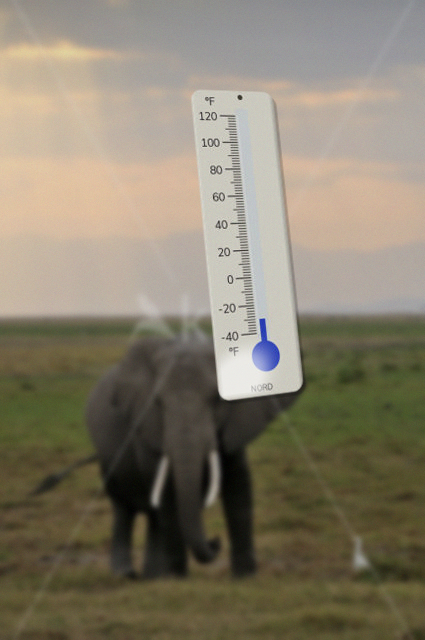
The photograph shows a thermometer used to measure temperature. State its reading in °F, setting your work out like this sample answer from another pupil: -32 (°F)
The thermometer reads -30 (°F)
